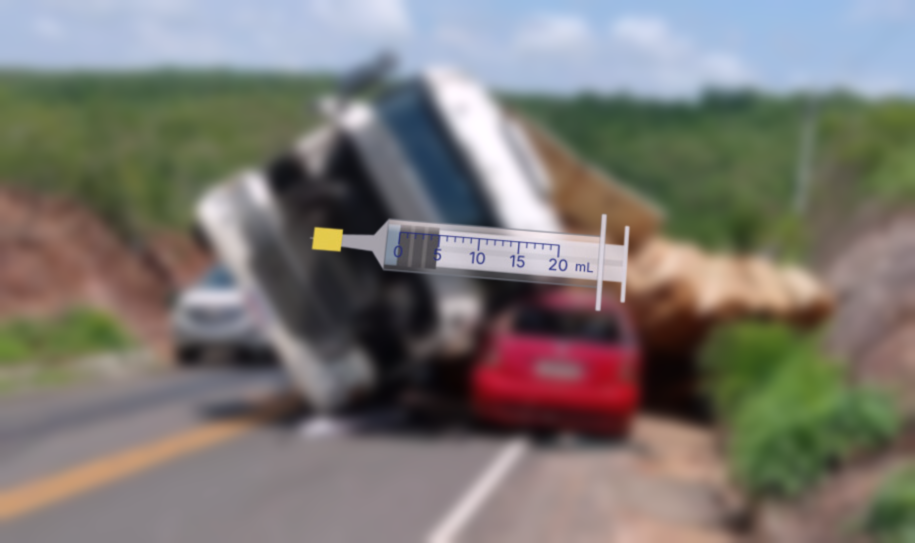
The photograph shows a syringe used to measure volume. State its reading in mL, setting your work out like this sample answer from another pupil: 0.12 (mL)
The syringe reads 0 (mL)
